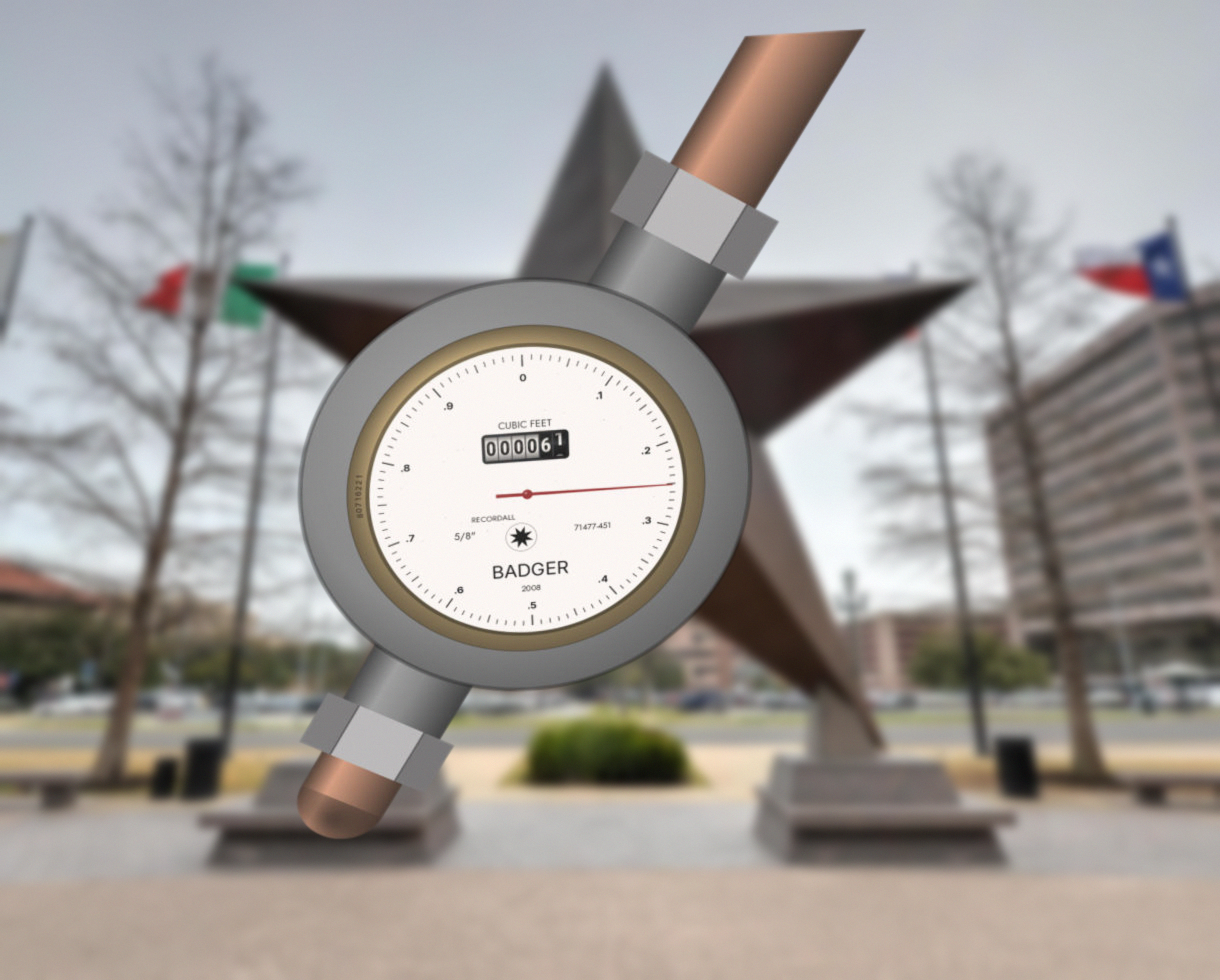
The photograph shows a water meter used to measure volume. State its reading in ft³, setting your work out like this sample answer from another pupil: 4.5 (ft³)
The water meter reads 61.25 (ft³)
